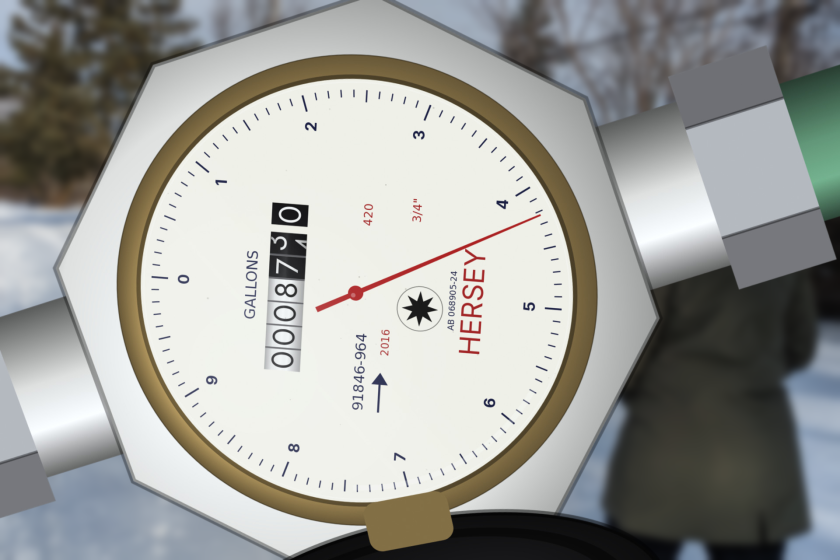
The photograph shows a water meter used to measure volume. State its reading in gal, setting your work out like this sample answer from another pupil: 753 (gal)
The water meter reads 8734.2 (gal)
